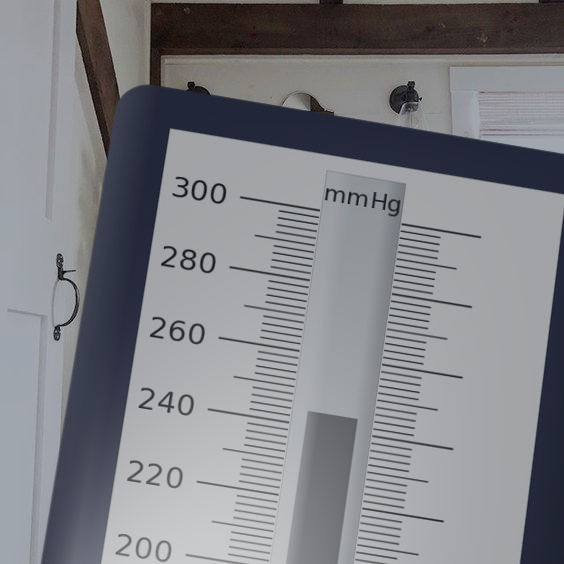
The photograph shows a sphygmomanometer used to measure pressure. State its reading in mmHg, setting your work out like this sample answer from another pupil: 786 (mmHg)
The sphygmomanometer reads 244 (mmHg)
